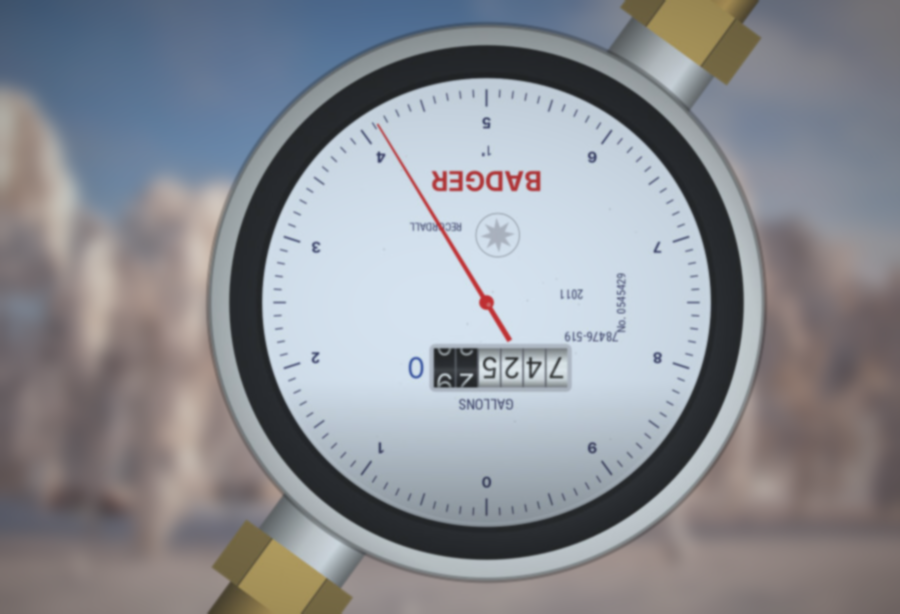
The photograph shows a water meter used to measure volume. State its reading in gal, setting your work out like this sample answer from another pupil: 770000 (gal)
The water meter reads 7425294.1 (gal)
